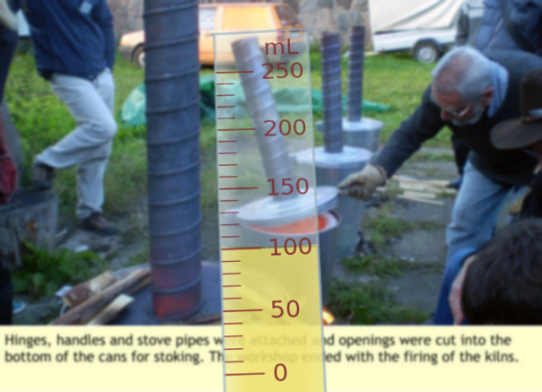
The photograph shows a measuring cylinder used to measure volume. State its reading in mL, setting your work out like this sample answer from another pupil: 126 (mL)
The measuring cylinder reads 100 (mL)
